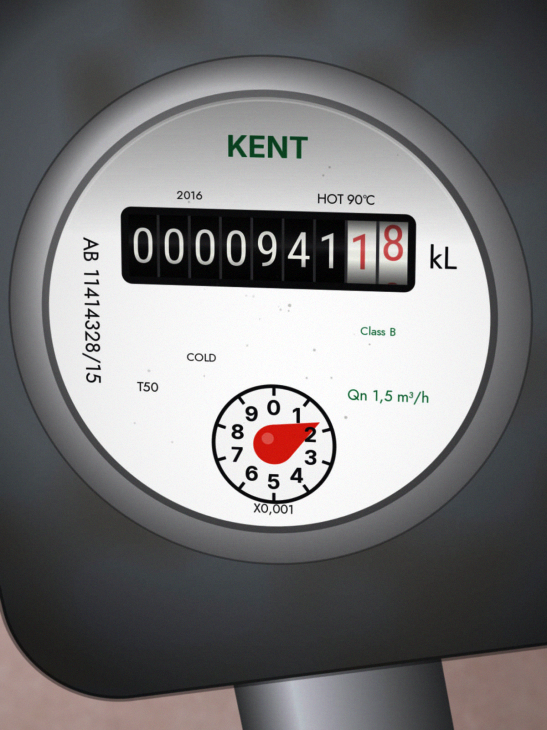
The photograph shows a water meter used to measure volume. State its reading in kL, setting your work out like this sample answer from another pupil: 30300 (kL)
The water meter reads 941.181 (kL)
